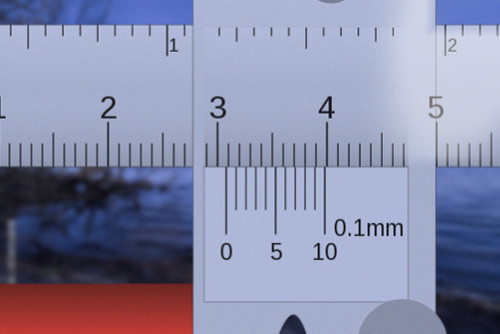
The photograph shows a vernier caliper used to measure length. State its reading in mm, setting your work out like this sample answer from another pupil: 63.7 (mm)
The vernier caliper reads 30.8 (mm)
